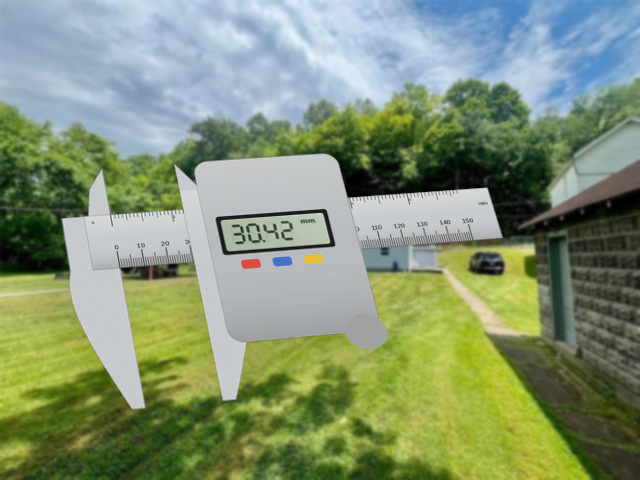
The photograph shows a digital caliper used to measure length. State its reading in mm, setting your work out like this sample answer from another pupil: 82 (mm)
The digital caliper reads 30.42 (mm)
